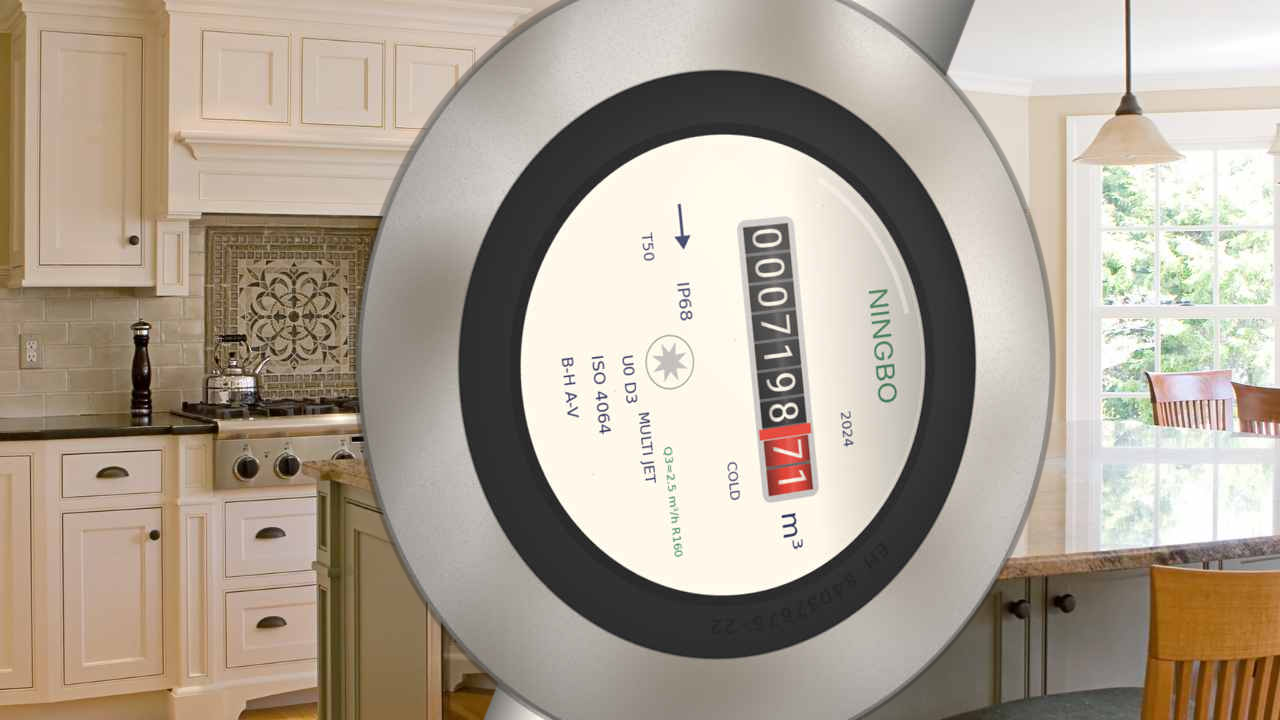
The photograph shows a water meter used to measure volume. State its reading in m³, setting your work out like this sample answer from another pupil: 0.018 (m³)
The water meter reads 7198.71 (m³)
